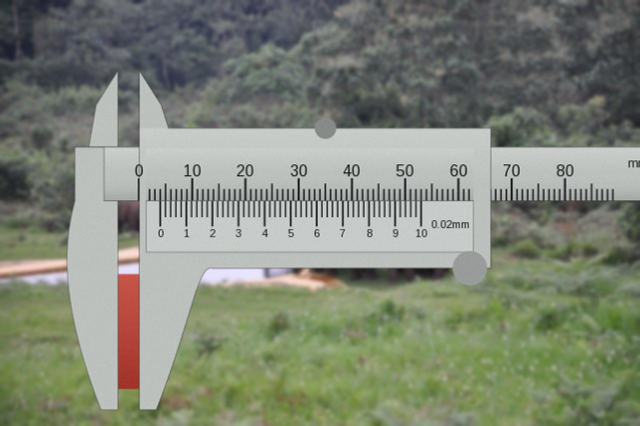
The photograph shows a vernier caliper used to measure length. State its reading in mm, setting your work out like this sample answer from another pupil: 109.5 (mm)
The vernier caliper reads 4.0 (mm)
